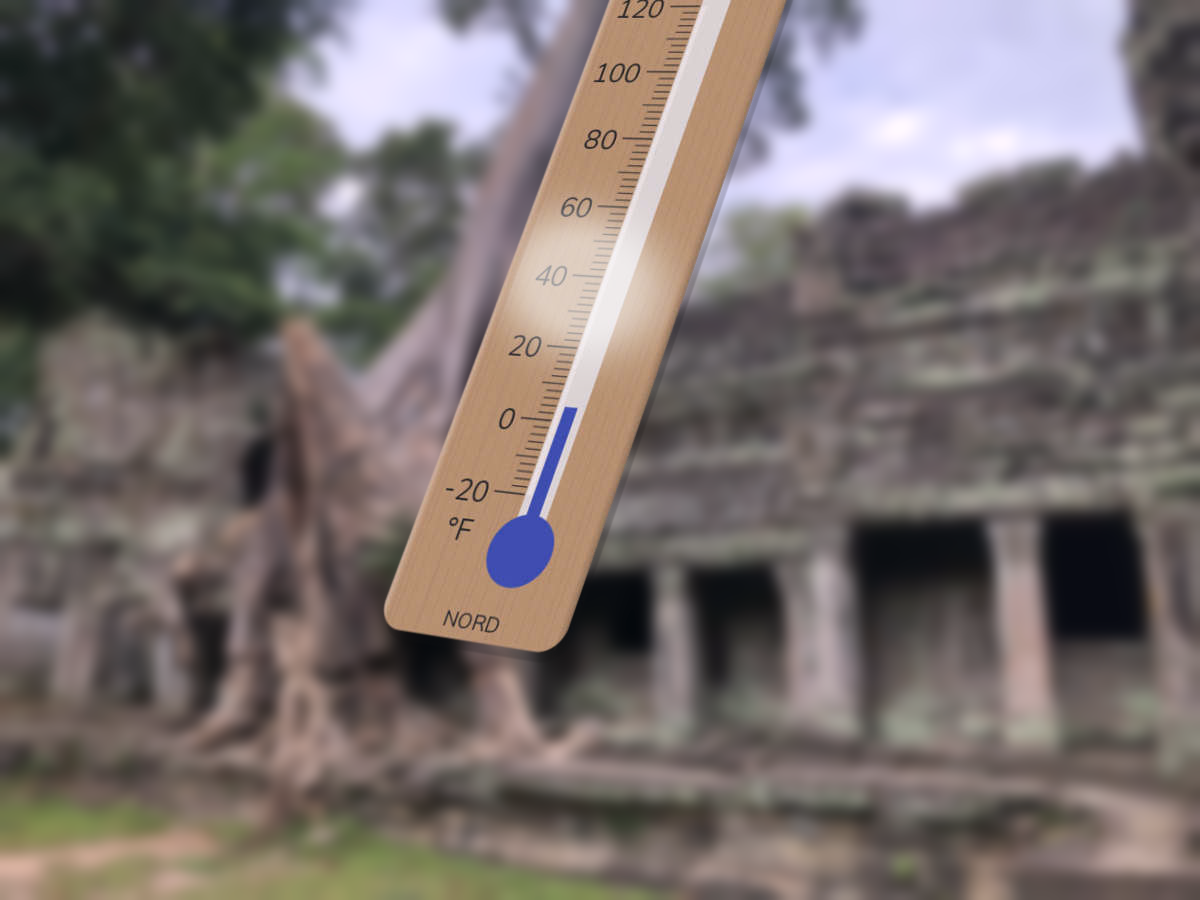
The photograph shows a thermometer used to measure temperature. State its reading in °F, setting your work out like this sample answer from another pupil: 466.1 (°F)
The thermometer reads 4 (°F)
